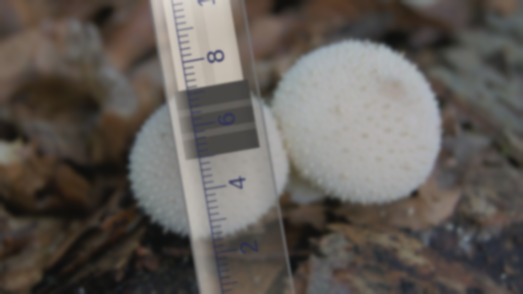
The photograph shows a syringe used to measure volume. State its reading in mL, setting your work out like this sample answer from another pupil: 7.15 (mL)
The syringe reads 5 (mL)
